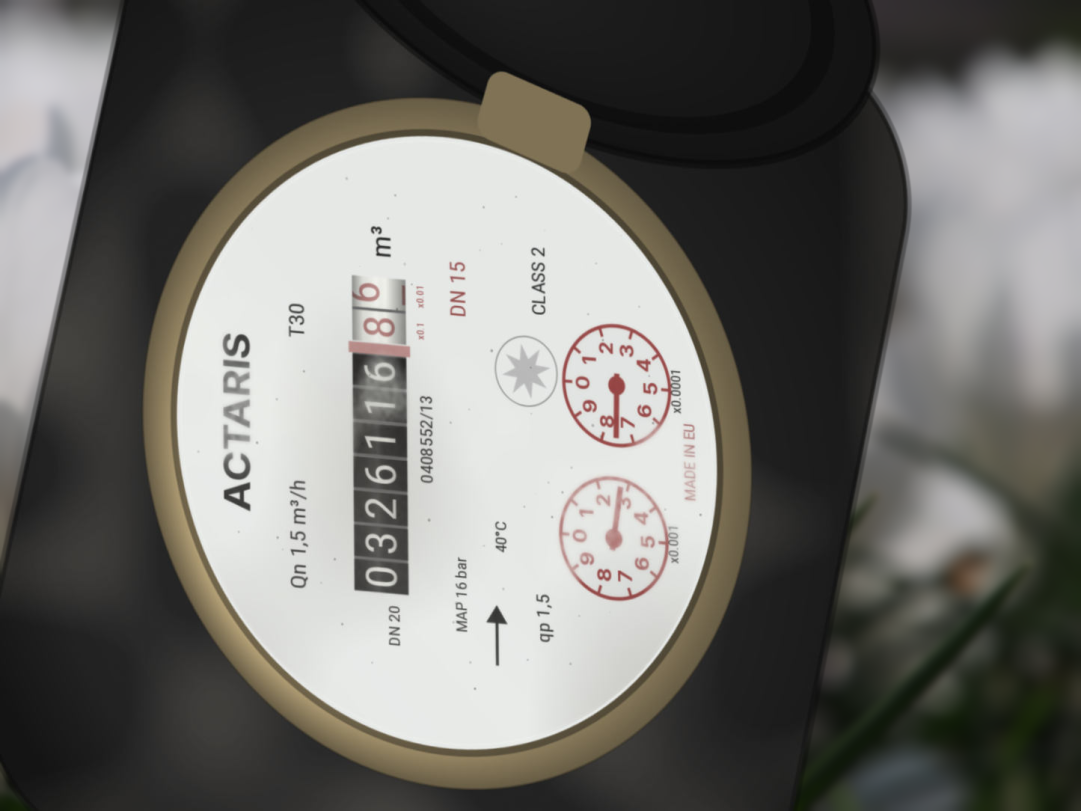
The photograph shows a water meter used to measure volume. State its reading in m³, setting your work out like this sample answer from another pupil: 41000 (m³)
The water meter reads 326116.8627 (m³)
